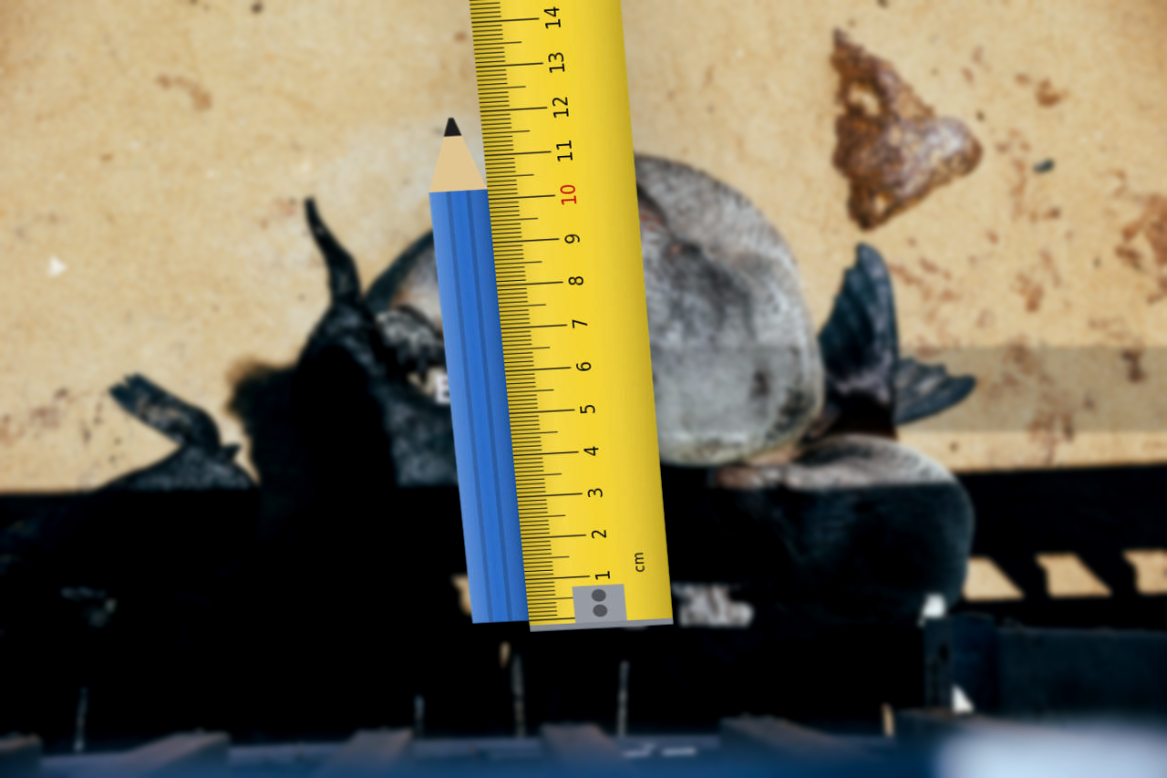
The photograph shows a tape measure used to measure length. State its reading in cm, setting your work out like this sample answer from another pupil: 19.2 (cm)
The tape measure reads 11.9 (cm)
